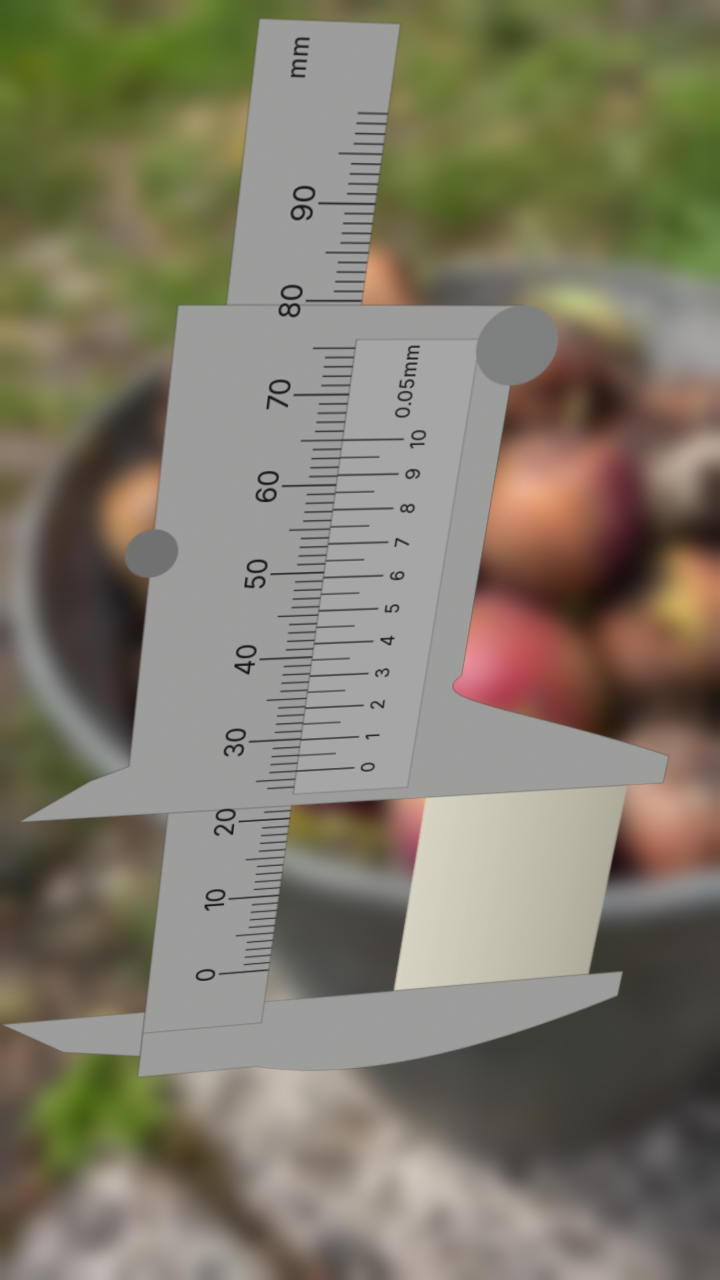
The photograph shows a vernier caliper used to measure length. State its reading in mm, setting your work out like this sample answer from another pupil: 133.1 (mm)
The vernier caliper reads 26.0 (mm)
